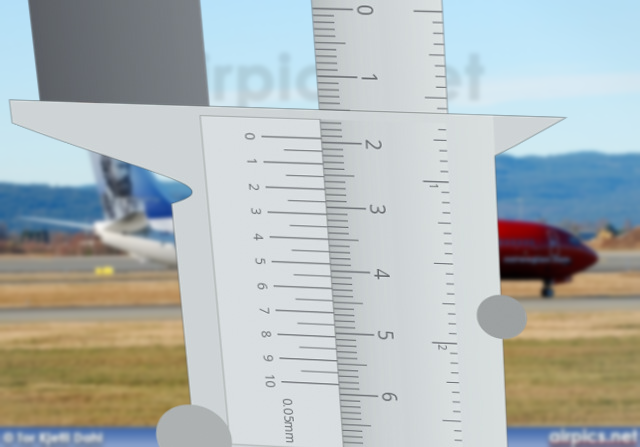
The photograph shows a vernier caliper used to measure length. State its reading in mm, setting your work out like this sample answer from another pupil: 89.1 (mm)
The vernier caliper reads 19.4 (mm)
